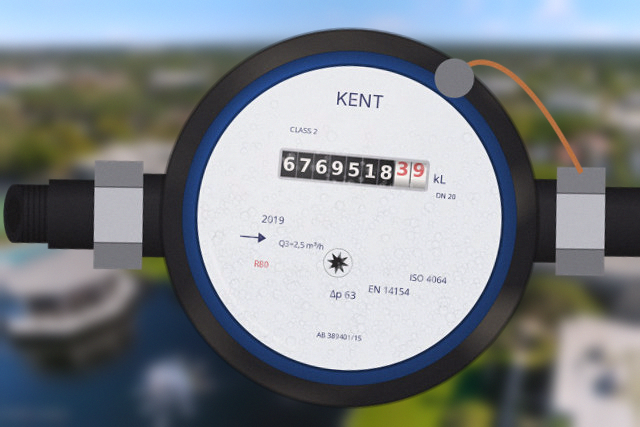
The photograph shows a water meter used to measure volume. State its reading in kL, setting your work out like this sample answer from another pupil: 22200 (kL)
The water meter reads 6769518.39 (kL)
